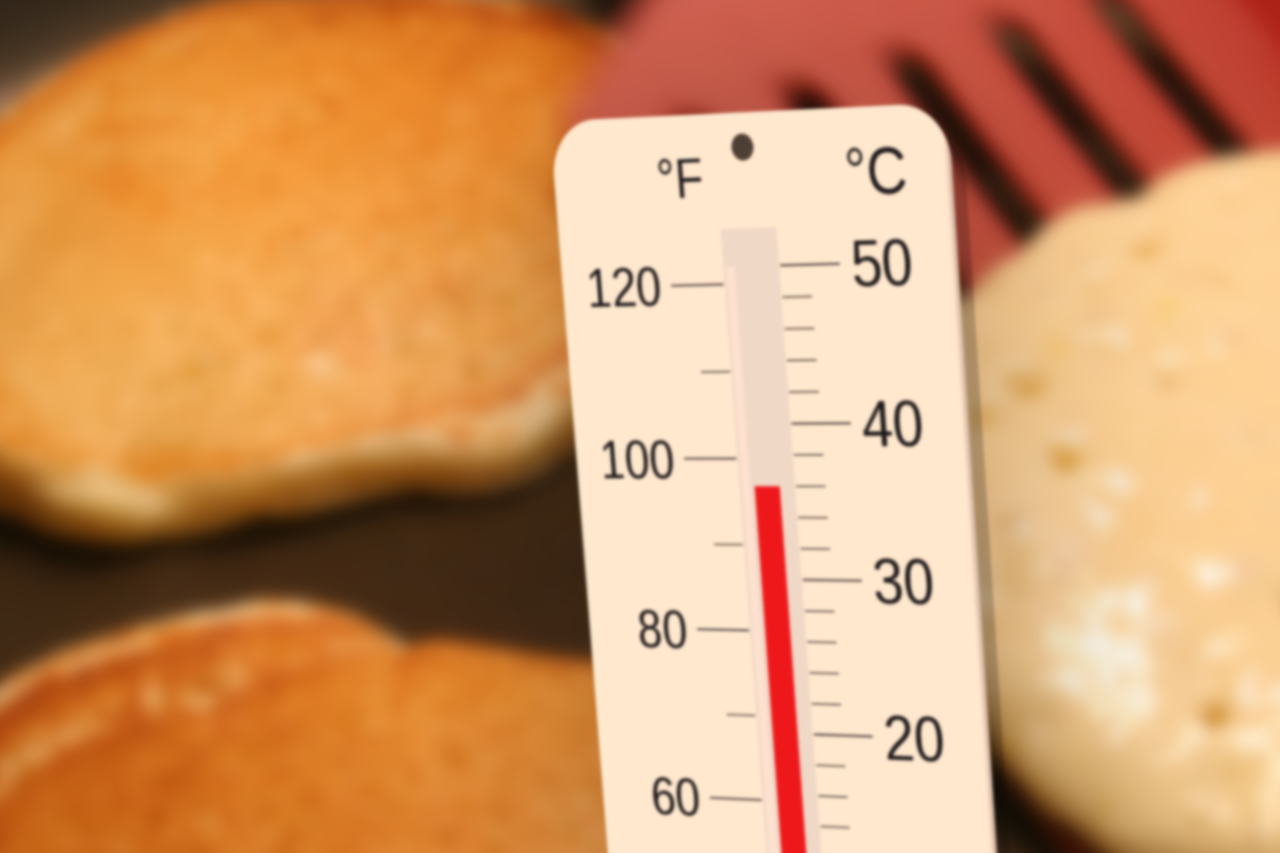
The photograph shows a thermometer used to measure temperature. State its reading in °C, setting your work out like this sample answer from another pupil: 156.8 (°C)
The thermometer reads 36 (°C)
